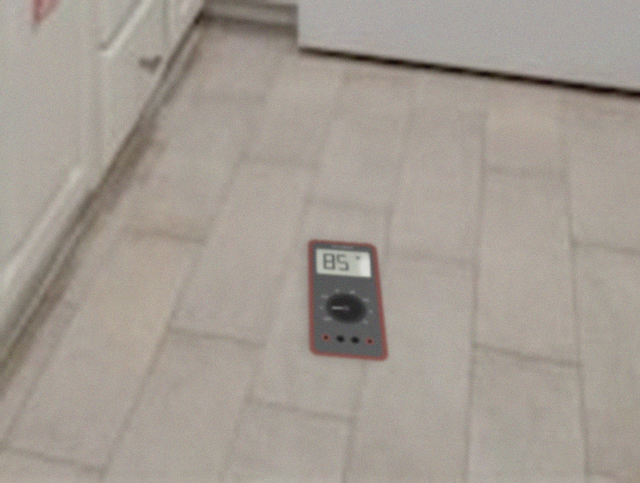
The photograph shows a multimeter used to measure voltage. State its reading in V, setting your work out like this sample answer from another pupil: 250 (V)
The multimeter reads 85 (V)
